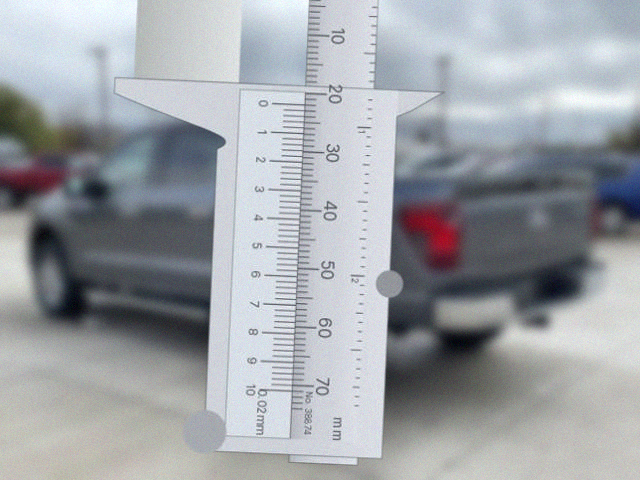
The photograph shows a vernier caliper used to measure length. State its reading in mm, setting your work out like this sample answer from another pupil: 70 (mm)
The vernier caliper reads 22.0 (mm)
